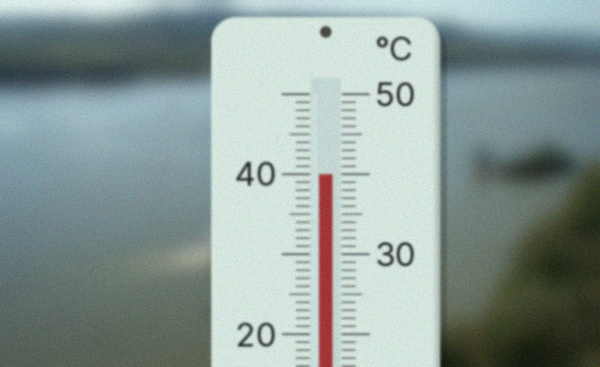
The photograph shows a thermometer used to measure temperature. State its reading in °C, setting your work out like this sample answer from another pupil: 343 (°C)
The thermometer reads 40 (°C)
